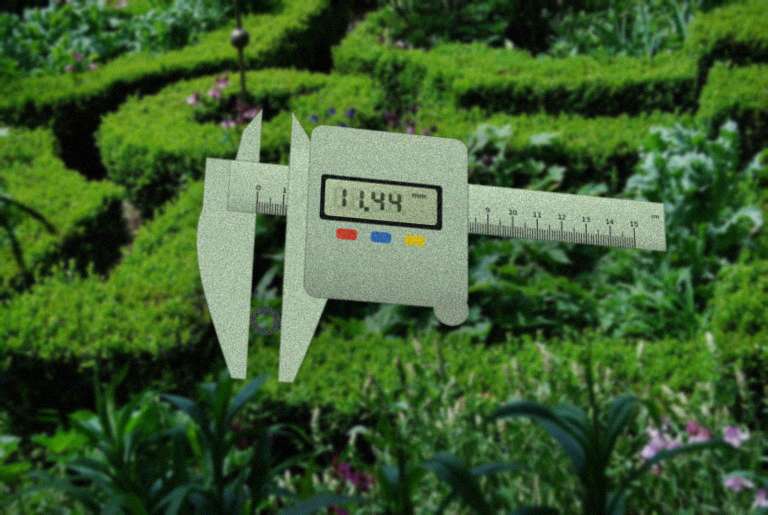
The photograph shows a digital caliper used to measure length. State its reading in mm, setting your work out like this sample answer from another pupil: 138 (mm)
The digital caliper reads 11.44 (mm)
